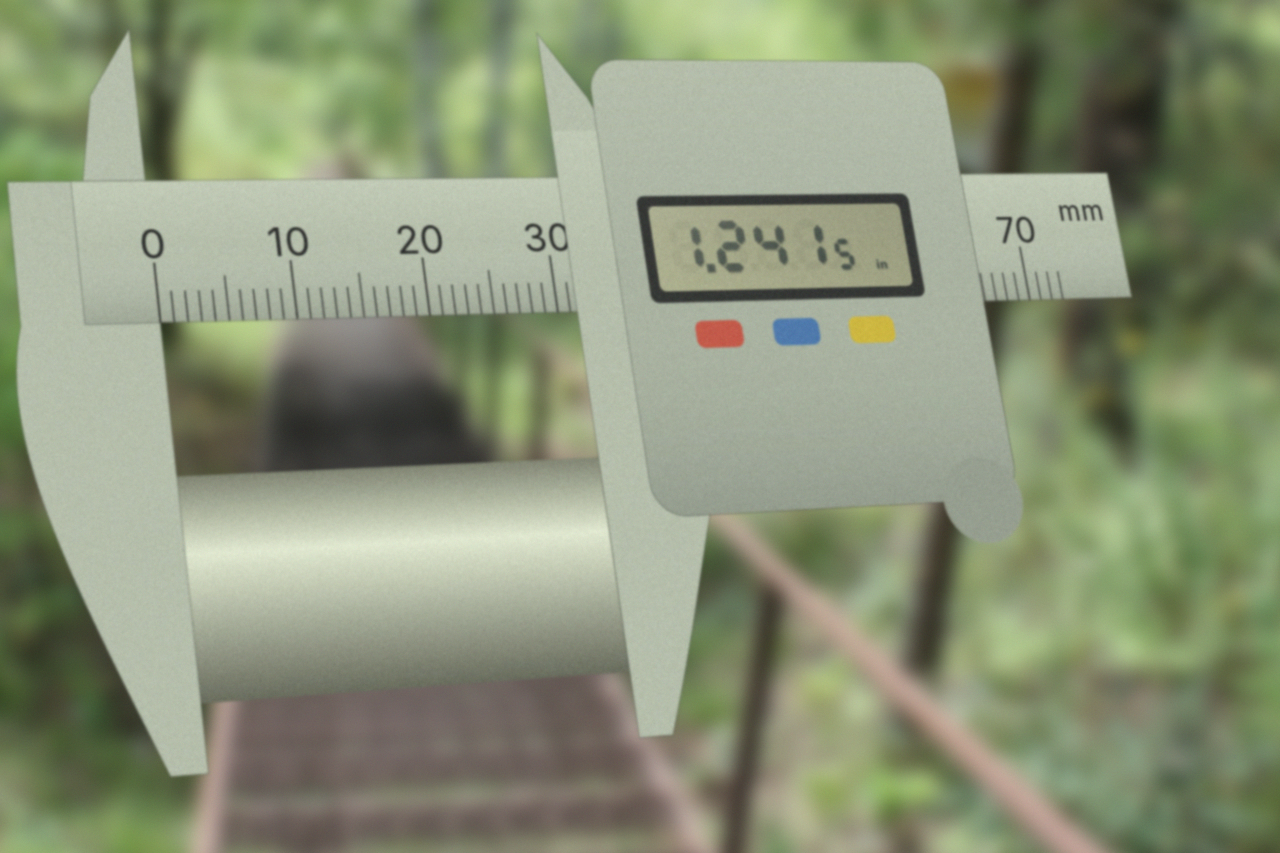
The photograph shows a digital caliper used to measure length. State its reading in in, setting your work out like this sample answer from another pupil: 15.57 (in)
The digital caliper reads 1.2415 (in)
